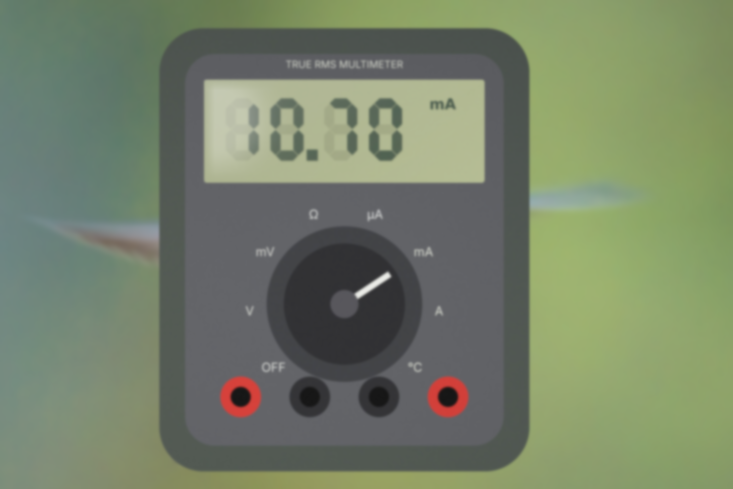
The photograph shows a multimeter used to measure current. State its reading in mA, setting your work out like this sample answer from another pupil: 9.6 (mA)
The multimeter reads 10.70 (mA)
